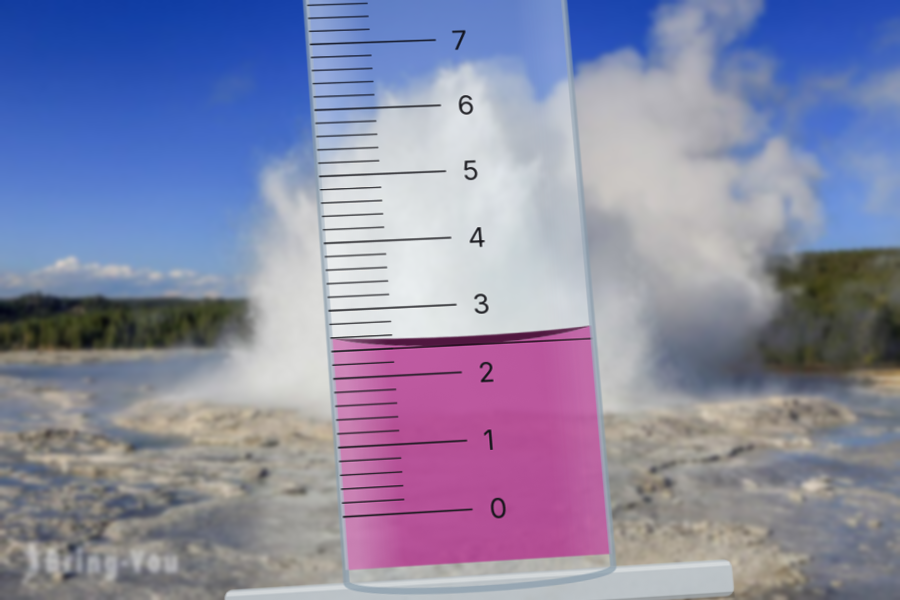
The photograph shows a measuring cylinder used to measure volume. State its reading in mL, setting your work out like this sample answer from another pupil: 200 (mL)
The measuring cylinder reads 2.4 (mL)
